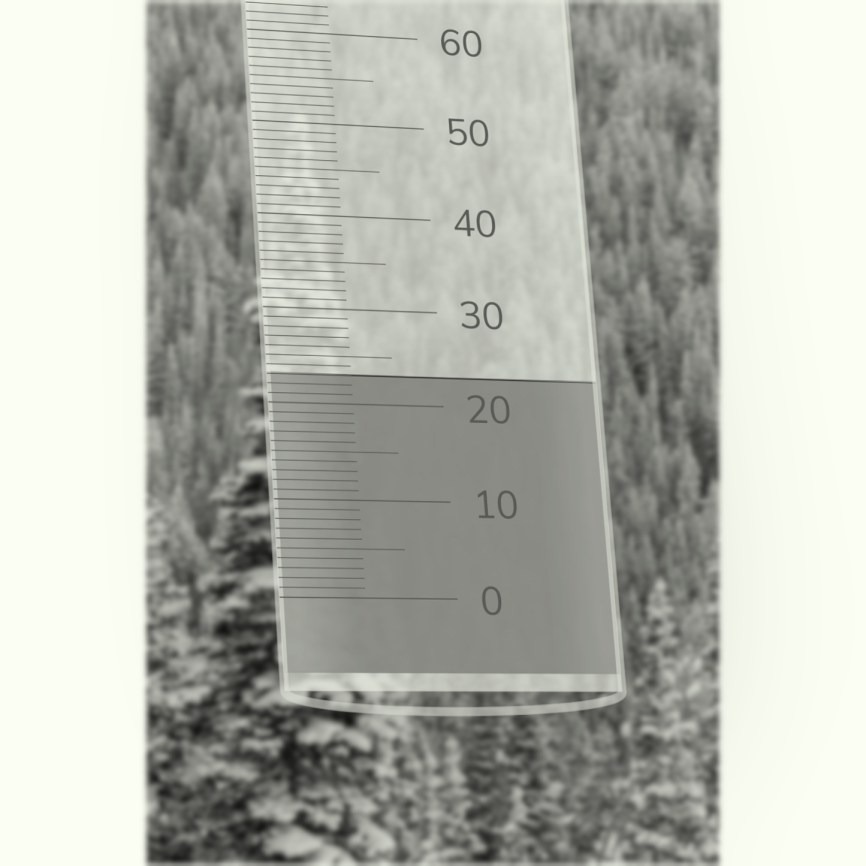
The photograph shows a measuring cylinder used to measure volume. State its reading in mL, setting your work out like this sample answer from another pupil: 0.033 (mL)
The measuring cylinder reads 23 (mL)
